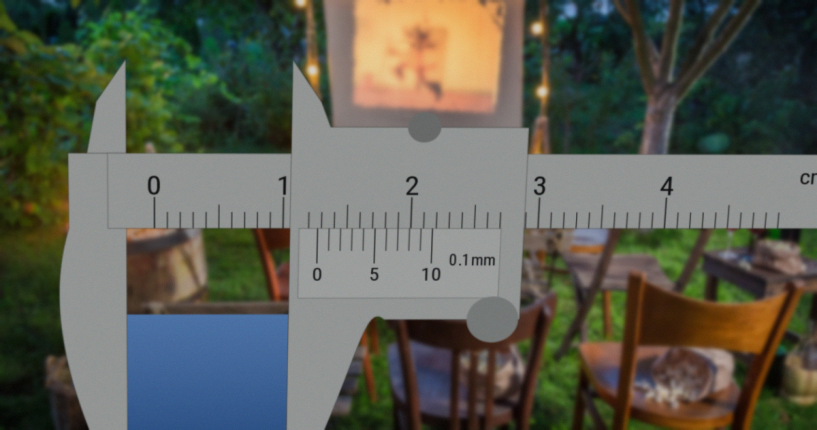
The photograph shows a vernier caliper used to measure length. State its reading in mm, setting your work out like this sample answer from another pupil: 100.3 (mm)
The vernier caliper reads 12.7 (mm)
